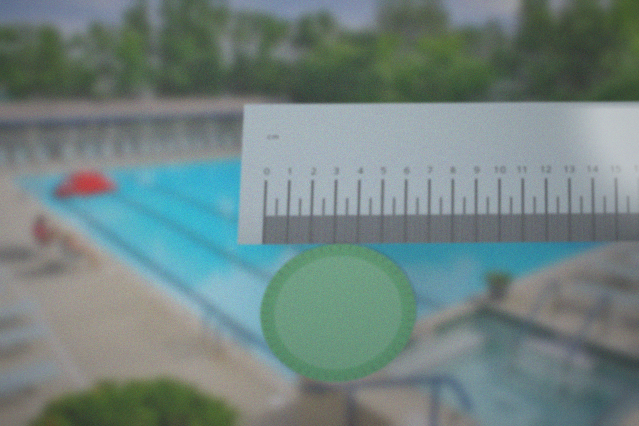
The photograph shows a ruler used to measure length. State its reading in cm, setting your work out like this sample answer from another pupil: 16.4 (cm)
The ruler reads 6.5 (cm)
